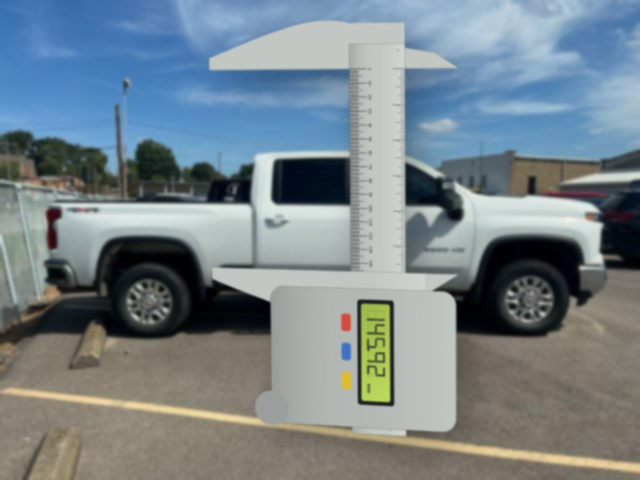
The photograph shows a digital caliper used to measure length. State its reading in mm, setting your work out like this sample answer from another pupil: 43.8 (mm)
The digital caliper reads 145.92 (mm)
